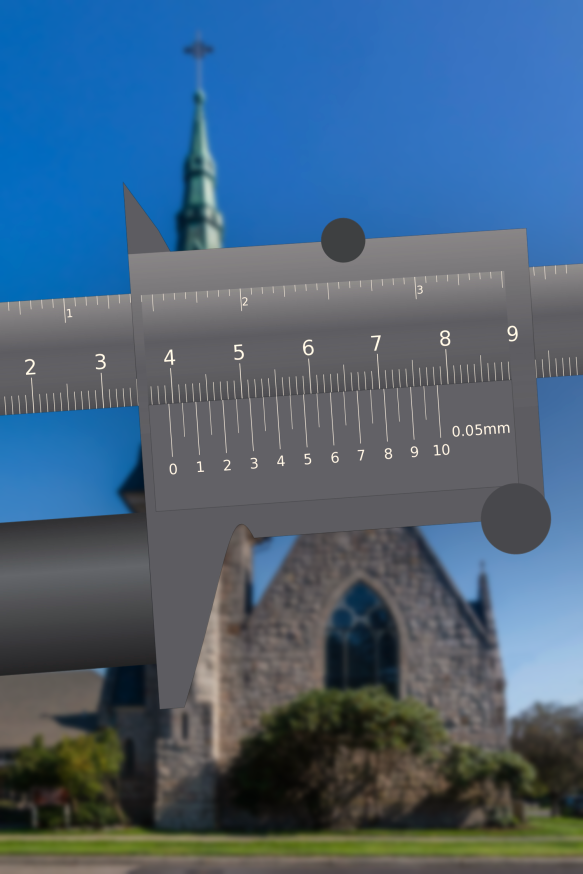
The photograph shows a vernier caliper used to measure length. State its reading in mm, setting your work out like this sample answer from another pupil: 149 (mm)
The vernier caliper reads 39.4 (mm)
